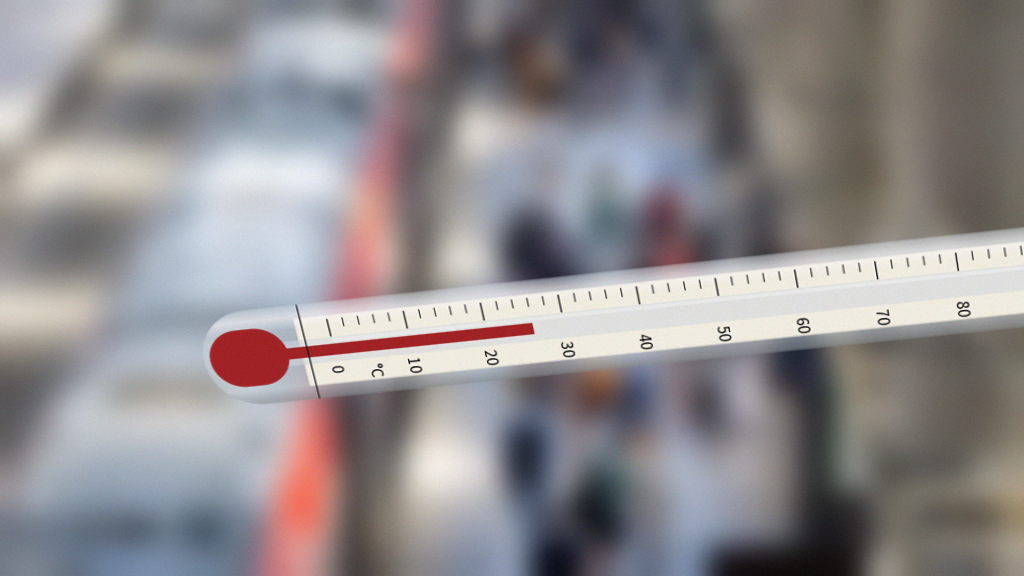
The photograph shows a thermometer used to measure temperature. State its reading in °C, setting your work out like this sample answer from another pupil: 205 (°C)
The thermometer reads 26 (°C)
